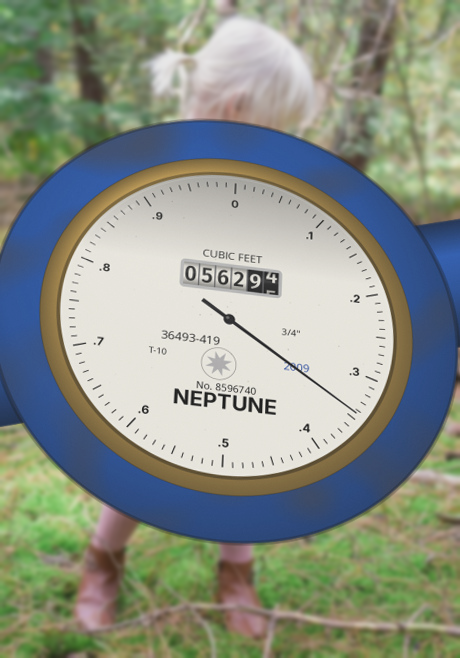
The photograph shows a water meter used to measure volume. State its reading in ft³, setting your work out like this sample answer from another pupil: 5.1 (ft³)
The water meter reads 56294.34 (ft³)
